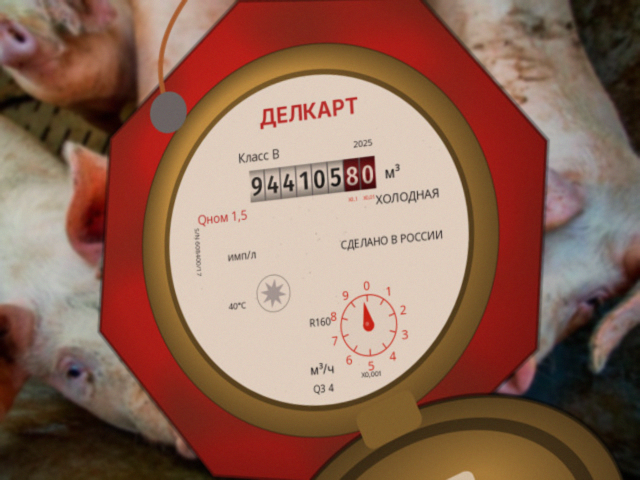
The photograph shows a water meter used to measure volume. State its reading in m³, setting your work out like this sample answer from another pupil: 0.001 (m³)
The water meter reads 944105.799 (m³)
